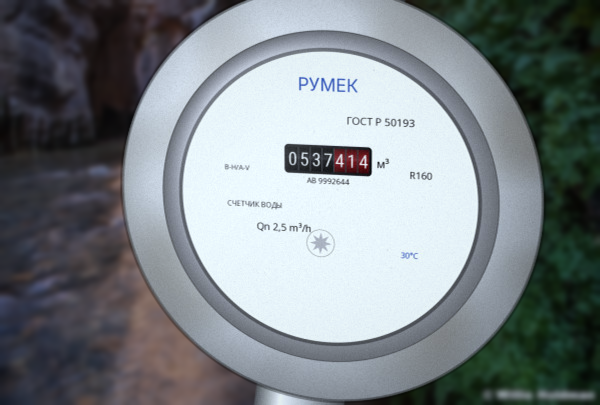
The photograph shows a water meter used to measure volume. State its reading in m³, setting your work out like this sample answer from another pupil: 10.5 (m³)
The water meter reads 537.414 (m³)
